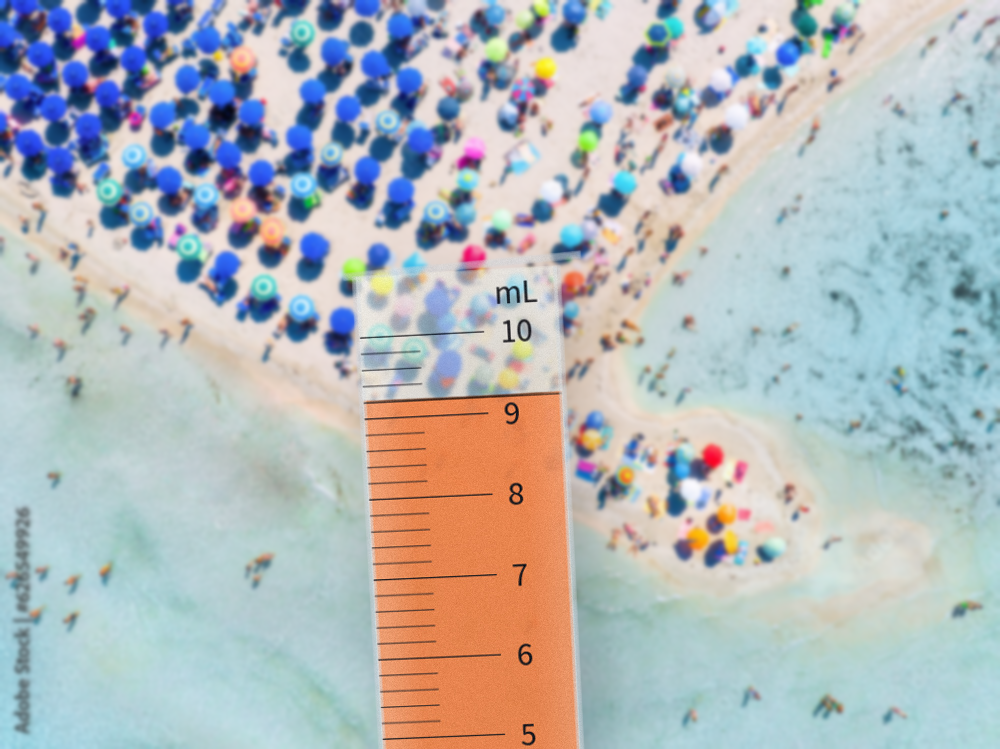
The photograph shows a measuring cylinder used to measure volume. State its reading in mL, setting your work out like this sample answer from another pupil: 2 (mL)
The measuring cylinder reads 9.2 (mL)
